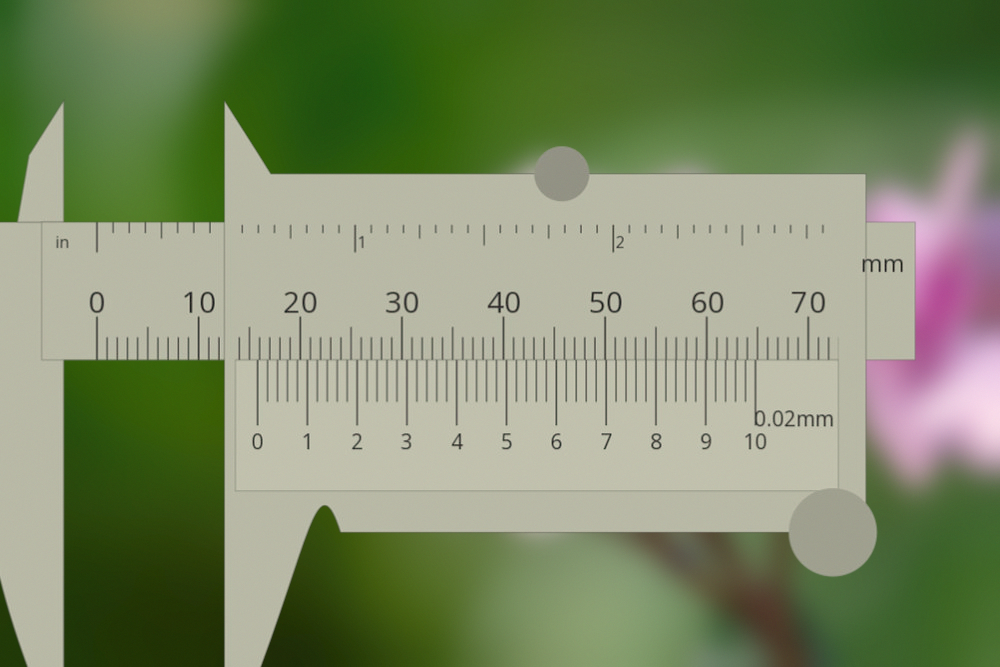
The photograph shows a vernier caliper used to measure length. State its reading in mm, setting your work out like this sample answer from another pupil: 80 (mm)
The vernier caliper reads 15.8 (mm)
